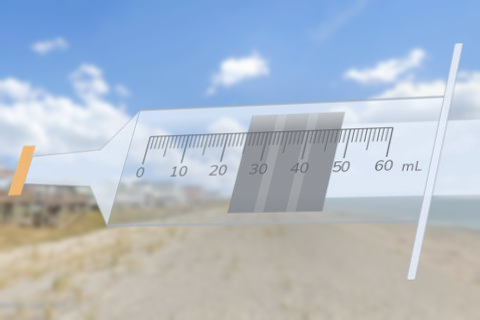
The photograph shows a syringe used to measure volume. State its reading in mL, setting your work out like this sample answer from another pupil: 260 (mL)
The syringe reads 25 (mL)
